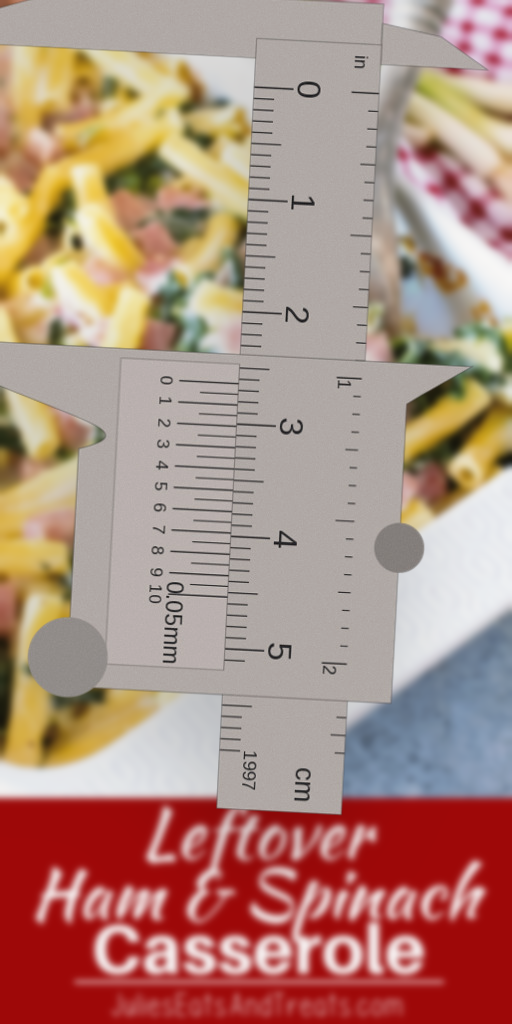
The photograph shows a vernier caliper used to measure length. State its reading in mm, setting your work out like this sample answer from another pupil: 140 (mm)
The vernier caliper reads 26.4 (mm)
